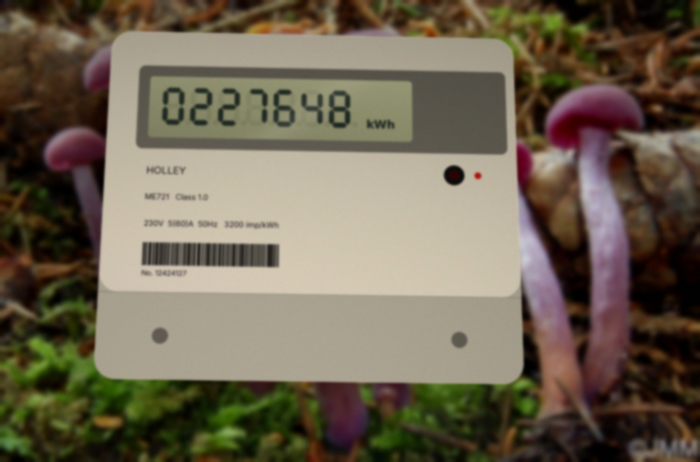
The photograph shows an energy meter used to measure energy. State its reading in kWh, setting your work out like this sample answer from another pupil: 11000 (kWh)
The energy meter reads 227648 (kWh)
